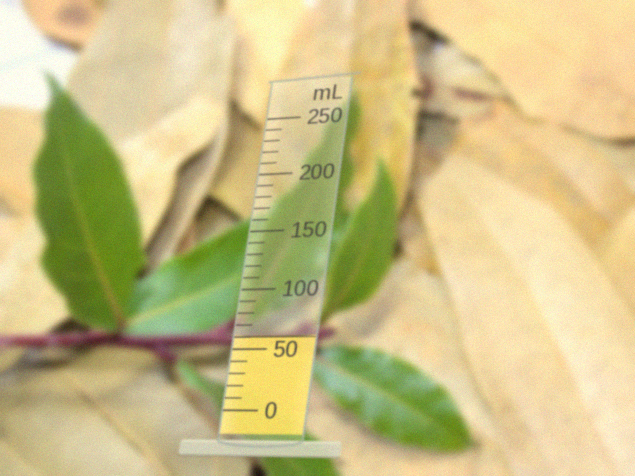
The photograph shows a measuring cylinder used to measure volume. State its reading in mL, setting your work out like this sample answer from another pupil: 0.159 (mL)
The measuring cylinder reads 60 (mL)
